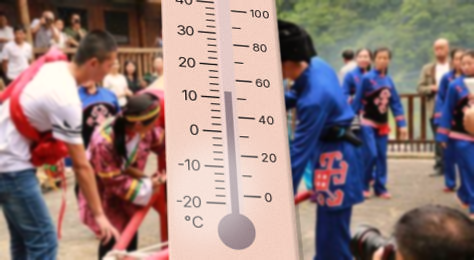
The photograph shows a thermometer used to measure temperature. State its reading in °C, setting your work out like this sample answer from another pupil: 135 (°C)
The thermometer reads 12 (°C)
